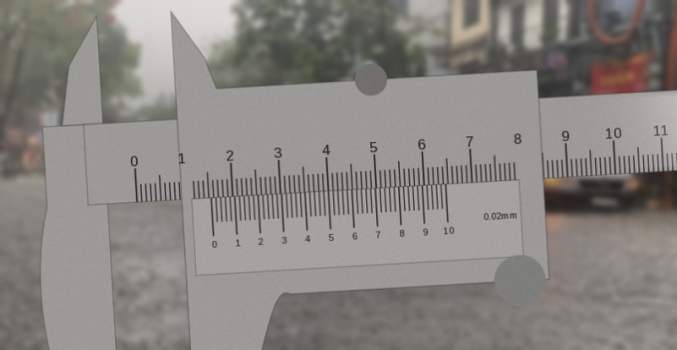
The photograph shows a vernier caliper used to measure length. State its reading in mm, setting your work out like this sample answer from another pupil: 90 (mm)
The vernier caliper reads 15.5 (mm)
